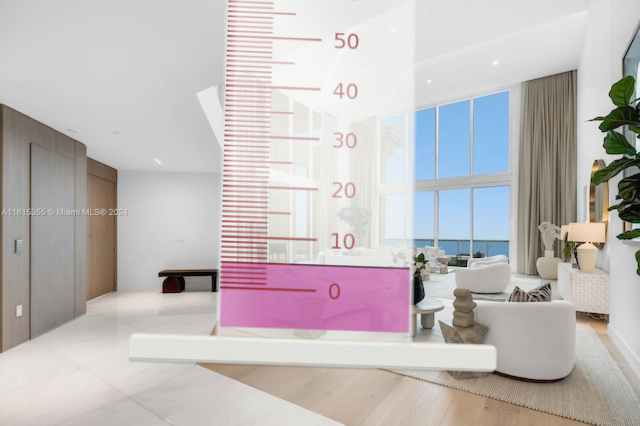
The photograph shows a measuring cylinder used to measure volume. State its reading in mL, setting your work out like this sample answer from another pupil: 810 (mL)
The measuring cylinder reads 5 (mL)
